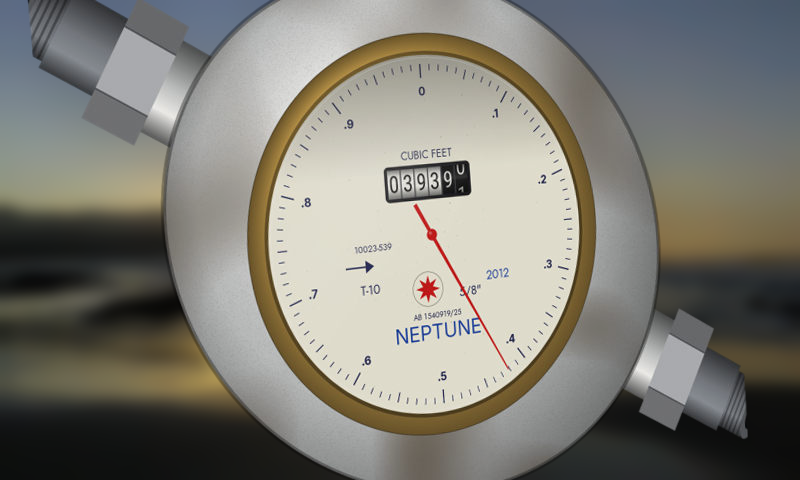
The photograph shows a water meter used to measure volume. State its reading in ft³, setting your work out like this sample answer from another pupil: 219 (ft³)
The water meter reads 39390.42 (ft³)
